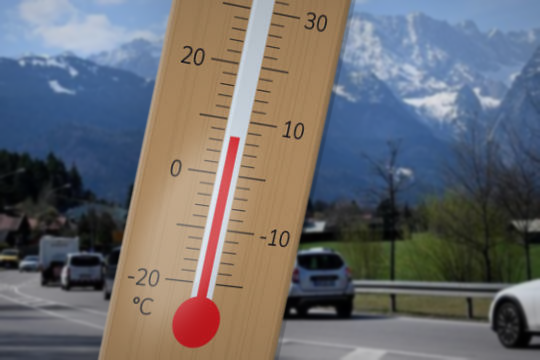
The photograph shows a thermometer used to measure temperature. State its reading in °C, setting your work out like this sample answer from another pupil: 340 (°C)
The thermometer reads 7 (°C)
